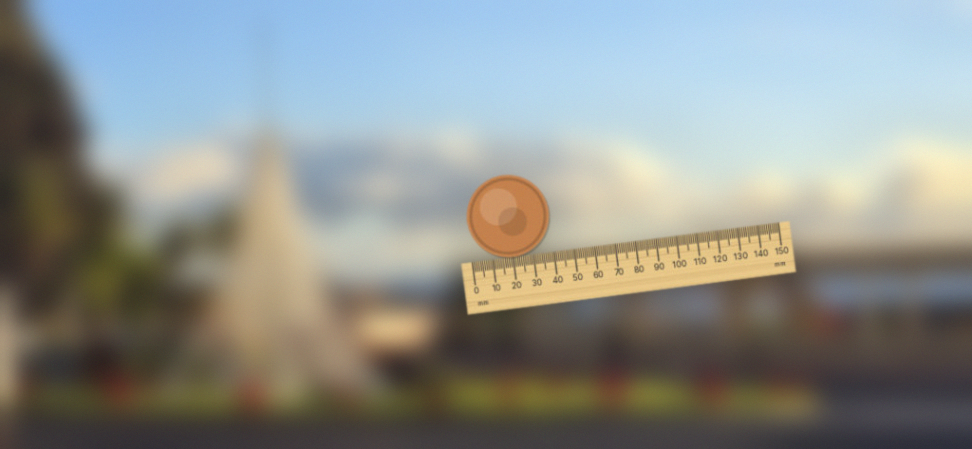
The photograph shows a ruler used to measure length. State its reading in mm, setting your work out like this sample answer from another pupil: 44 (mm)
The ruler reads 40 (mm)
